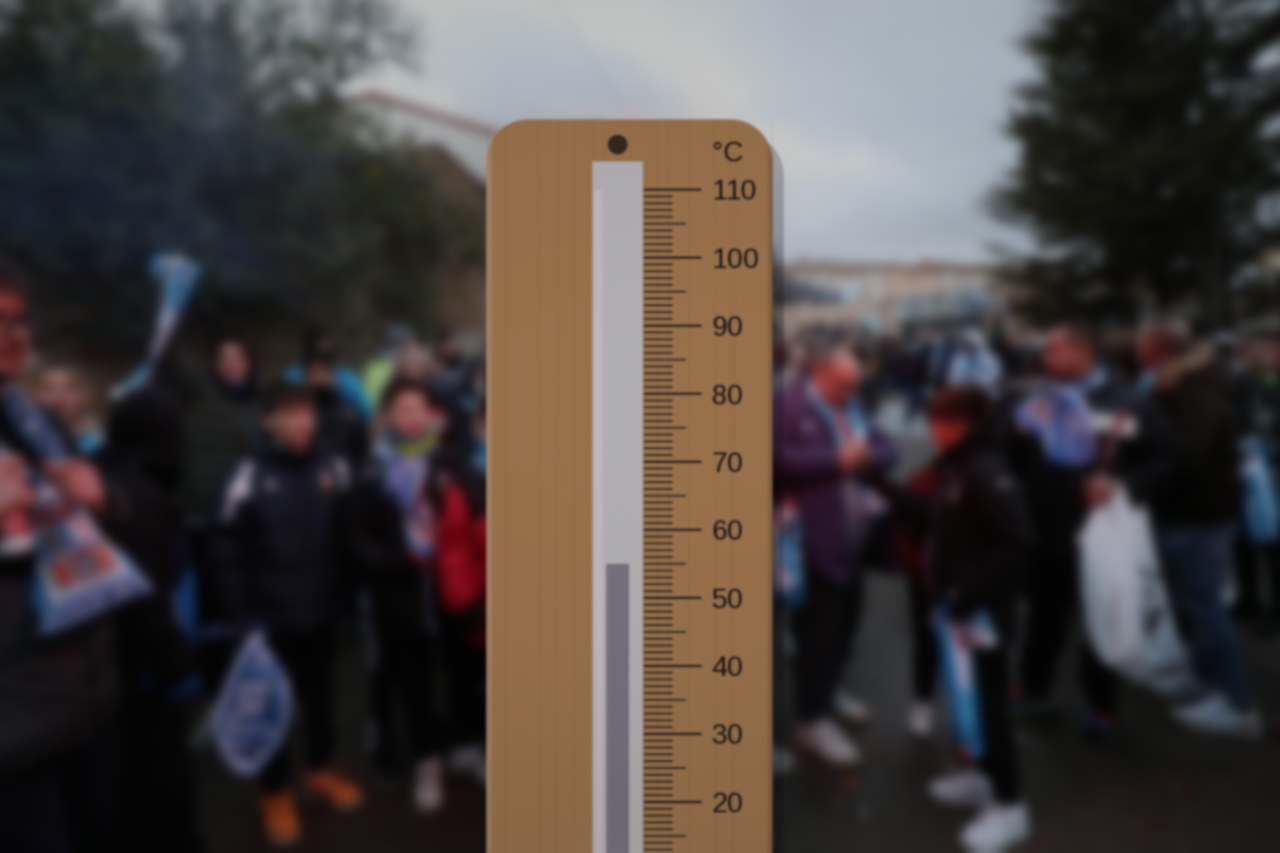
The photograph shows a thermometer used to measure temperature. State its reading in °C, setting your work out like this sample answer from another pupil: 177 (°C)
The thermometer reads 55 (°C)
